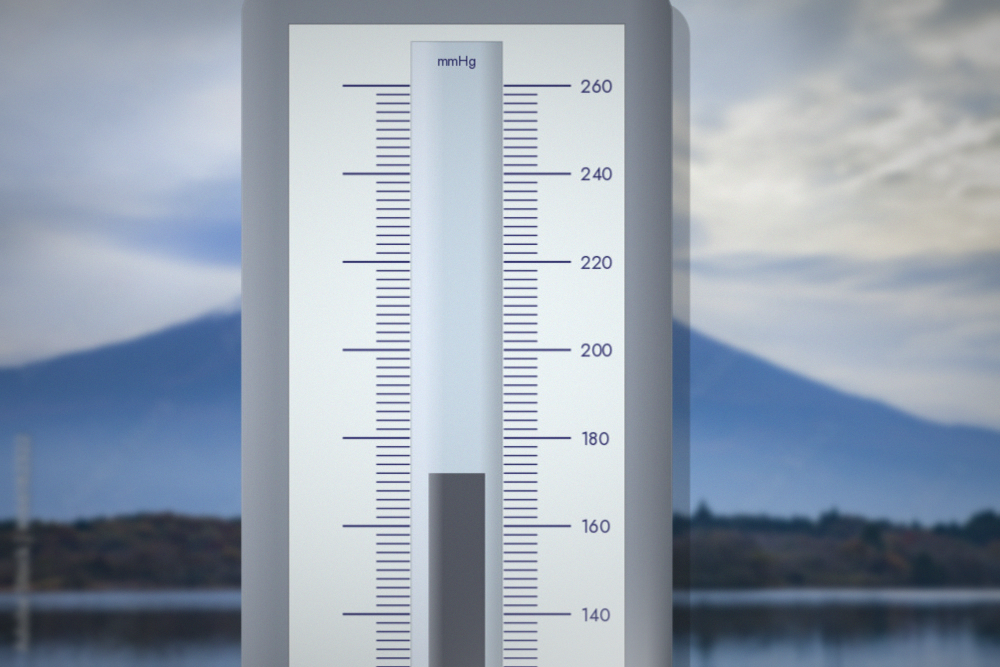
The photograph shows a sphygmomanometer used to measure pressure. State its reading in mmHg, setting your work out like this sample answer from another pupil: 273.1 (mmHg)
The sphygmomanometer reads 172 (mmHg)
